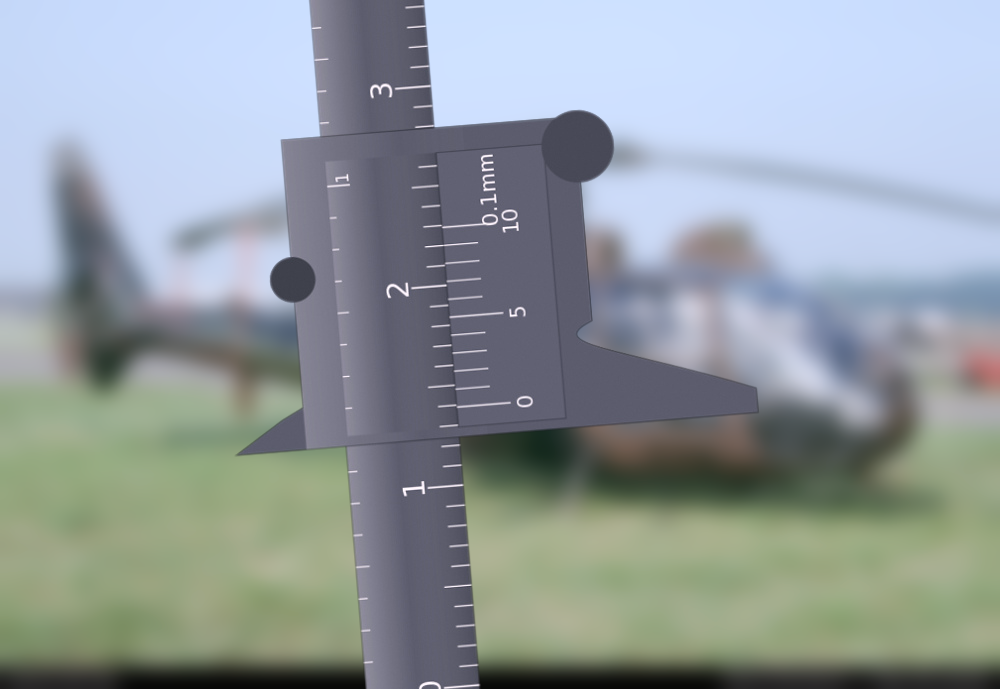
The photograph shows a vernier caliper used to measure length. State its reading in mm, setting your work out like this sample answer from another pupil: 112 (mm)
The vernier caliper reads 13.9 (mm)
